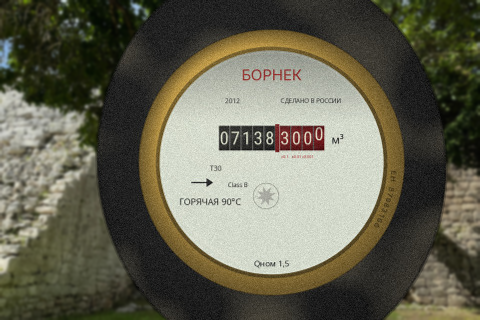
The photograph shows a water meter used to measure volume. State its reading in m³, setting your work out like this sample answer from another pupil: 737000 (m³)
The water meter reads 7138.3000 (m³)
